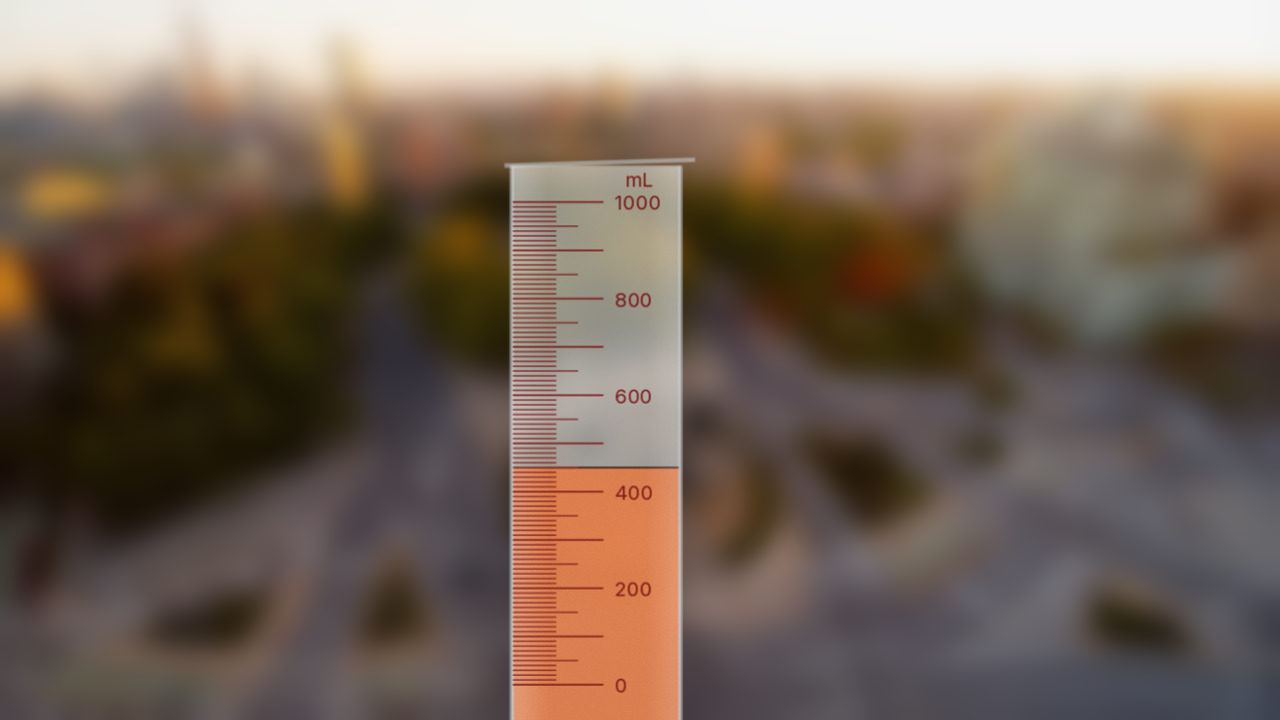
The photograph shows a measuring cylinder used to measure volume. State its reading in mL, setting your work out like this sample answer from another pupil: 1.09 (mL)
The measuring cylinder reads 450 (mL)
